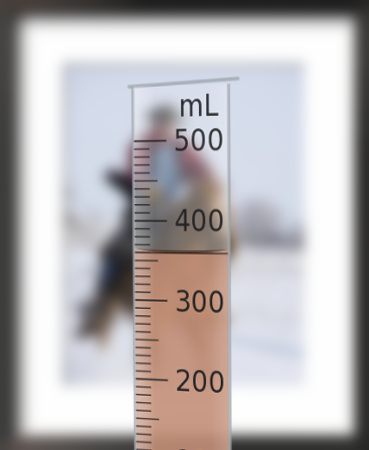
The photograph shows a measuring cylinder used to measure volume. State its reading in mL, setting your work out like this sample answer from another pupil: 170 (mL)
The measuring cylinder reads 360 (mL)
